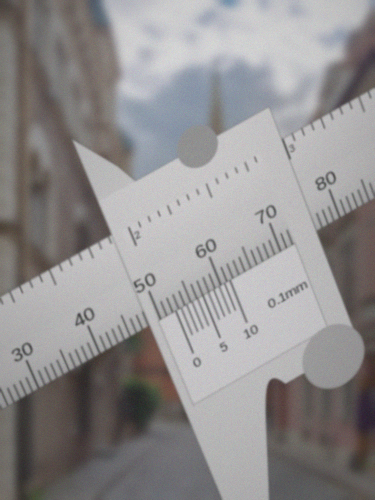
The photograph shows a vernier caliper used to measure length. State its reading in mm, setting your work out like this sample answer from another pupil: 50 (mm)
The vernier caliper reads 52.5 (mm)
